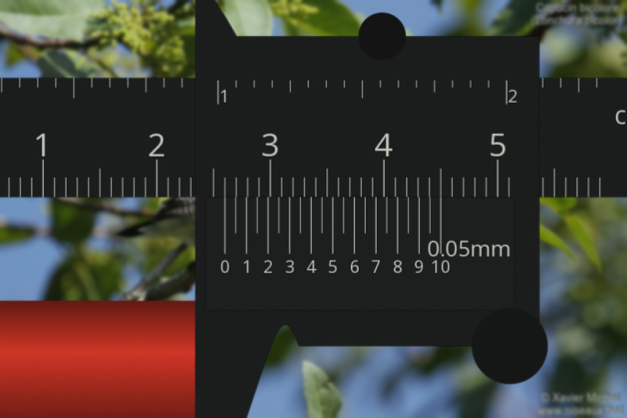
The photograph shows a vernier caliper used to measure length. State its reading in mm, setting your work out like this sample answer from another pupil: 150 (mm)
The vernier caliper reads 26.0 (mm)
